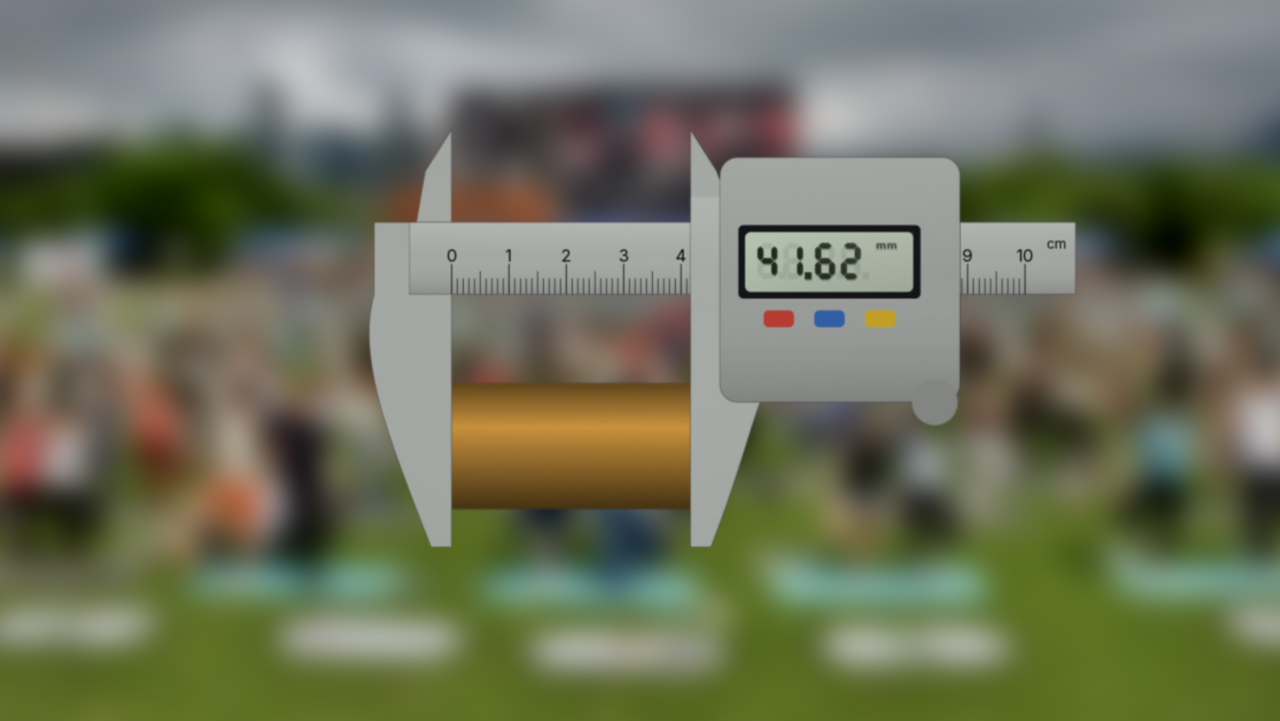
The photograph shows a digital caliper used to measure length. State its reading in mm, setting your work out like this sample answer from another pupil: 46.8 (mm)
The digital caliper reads 41.62 (mm)
